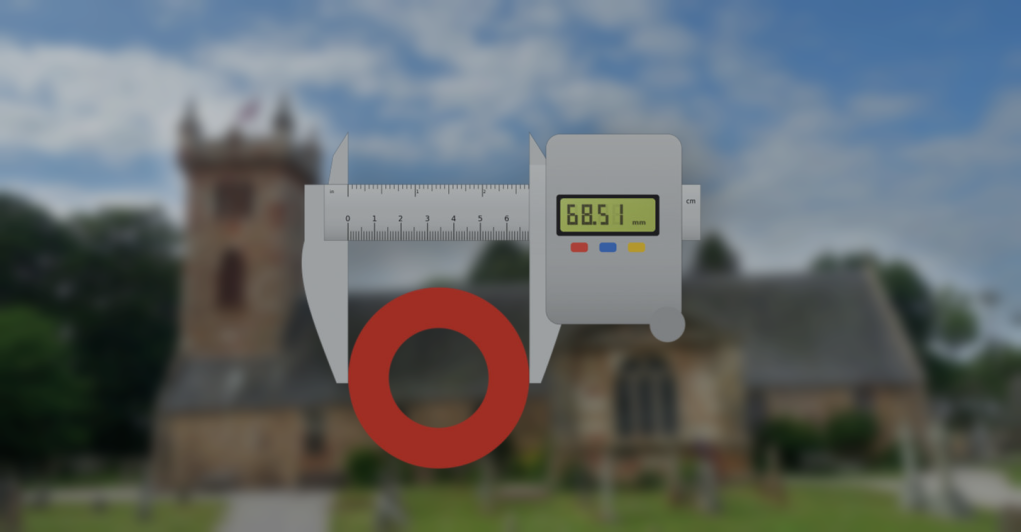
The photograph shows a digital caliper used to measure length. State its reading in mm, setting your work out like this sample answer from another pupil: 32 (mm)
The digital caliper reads 68.51 (mm)
